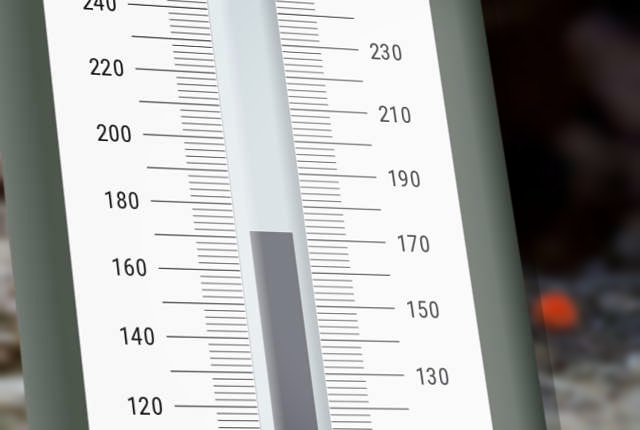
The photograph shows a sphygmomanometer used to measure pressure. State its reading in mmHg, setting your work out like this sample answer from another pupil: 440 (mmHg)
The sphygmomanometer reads 172 (mmHg)
